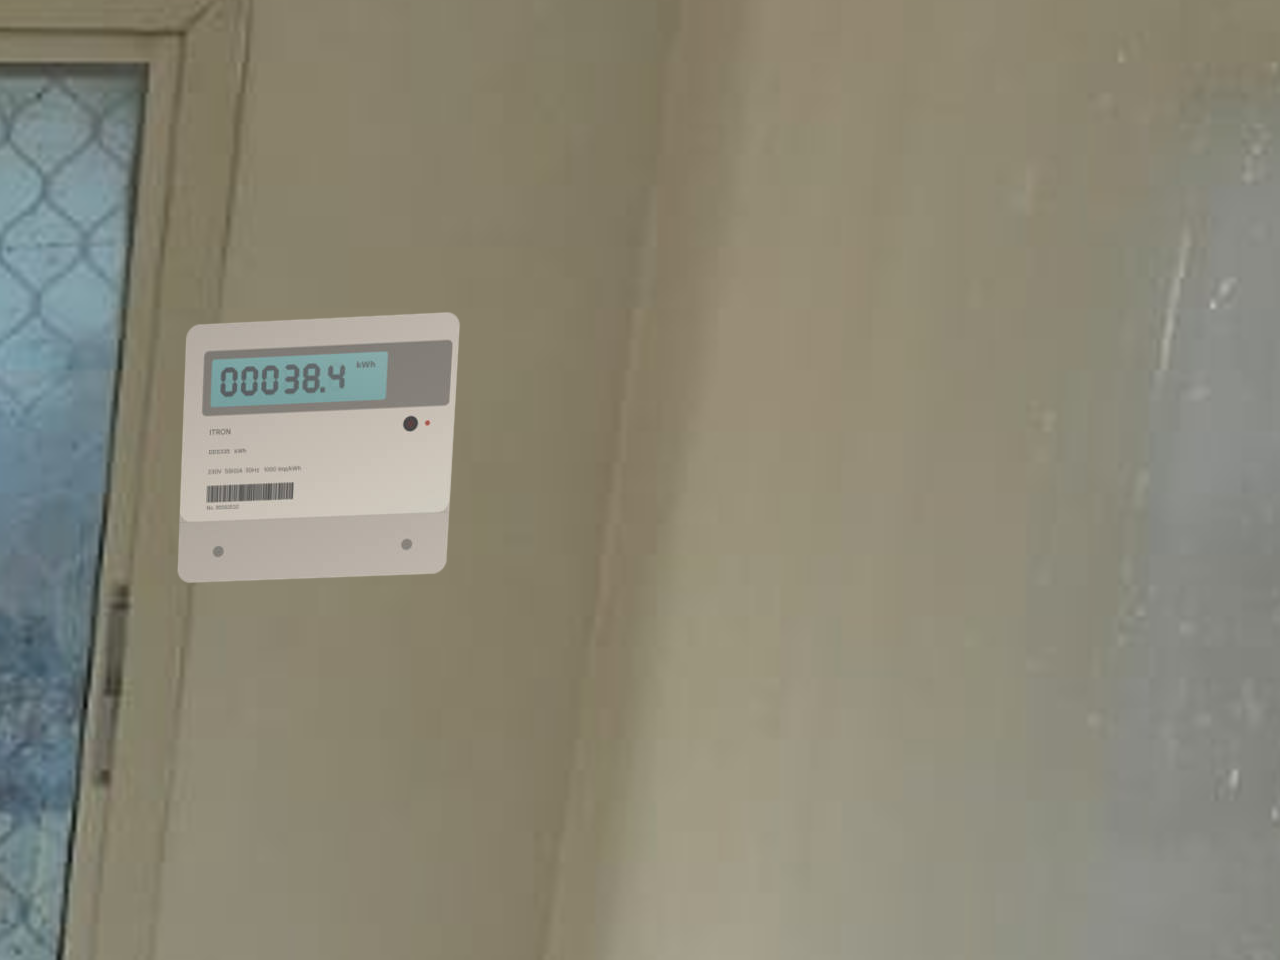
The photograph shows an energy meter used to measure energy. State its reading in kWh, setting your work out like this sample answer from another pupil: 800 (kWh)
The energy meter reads 38.4 (kWh)
